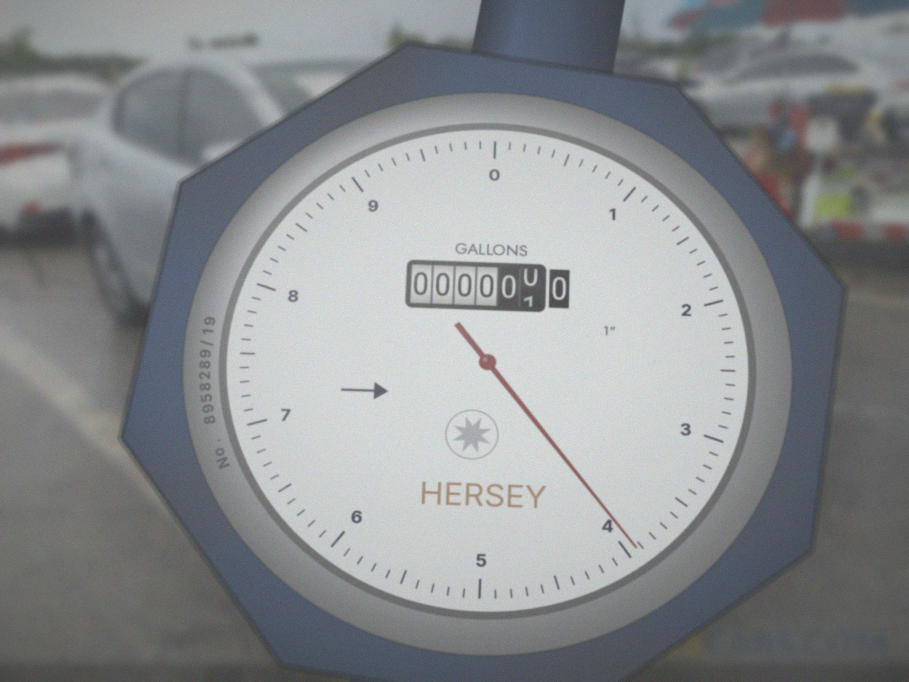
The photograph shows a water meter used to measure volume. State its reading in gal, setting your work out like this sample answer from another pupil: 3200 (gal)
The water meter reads 3.9 (gal)
